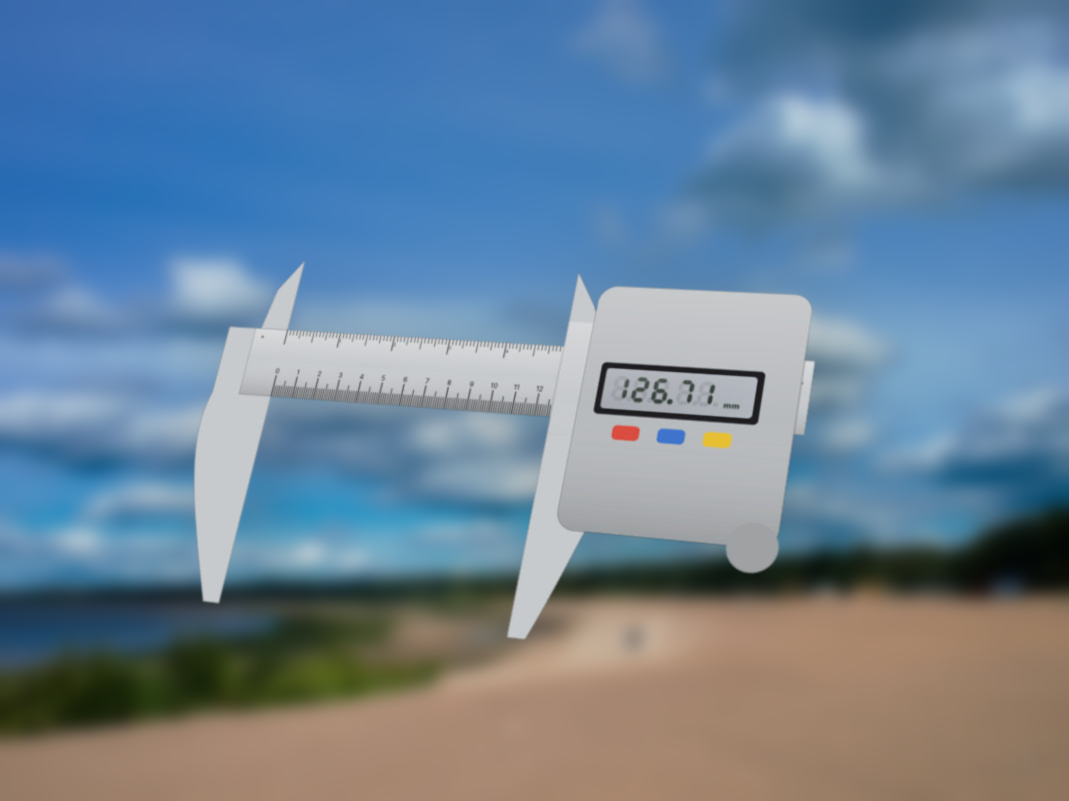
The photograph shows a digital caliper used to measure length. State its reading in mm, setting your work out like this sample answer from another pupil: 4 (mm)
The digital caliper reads 126.71 (mm)
